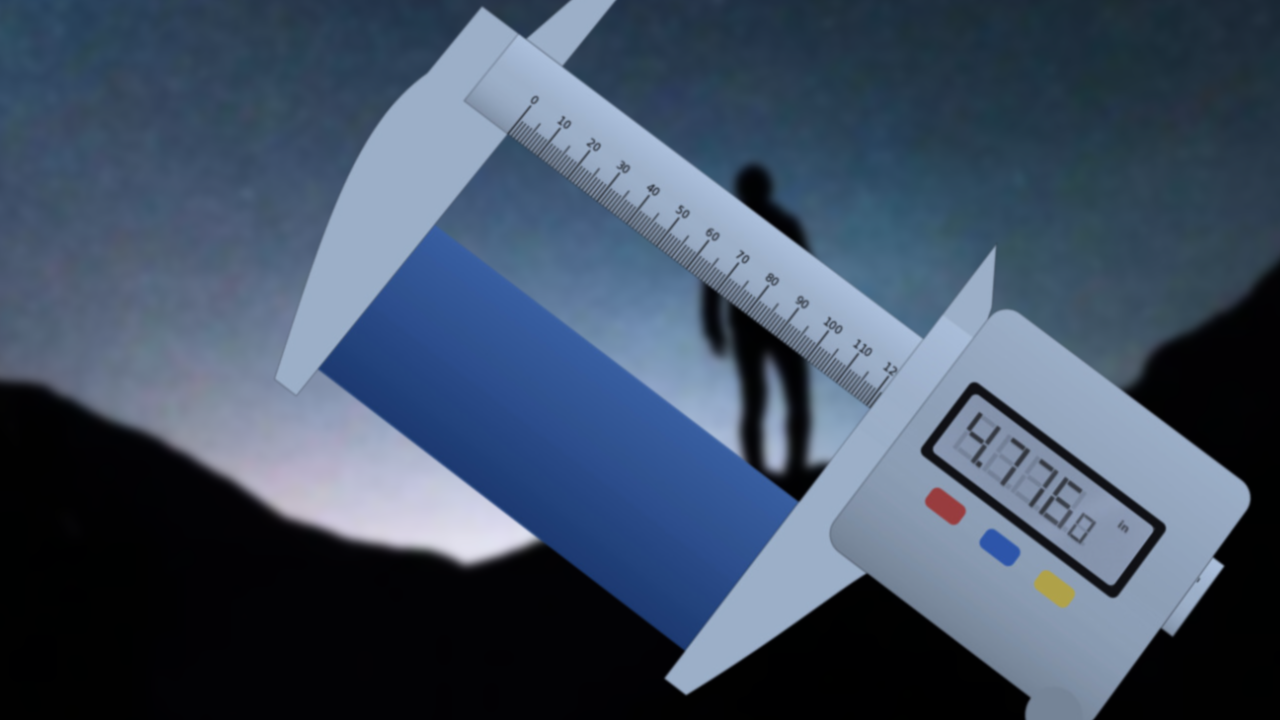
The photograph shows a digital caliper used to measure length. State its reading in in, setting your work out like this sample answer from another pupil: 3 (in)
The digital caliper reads 4.7760 (in)
